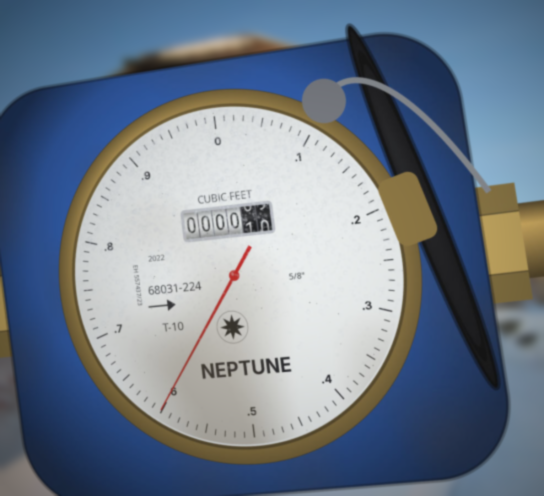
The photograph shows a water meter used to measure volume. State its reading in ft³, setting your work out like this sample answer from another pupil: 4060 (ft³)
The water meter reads 9.60 (ft³)
